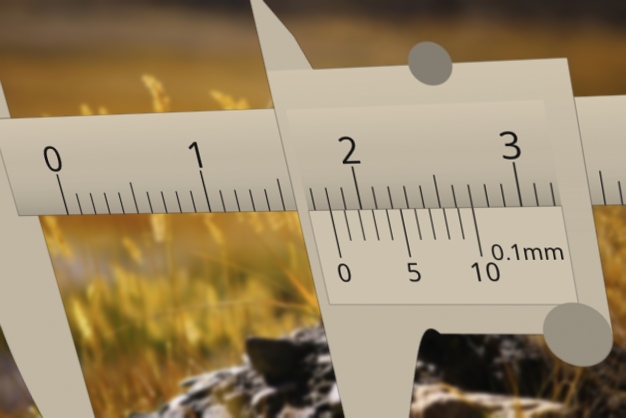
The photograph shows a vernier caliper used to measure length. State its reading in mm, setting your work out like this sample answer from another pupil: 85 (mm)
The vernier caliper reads 18.0 (mm)
